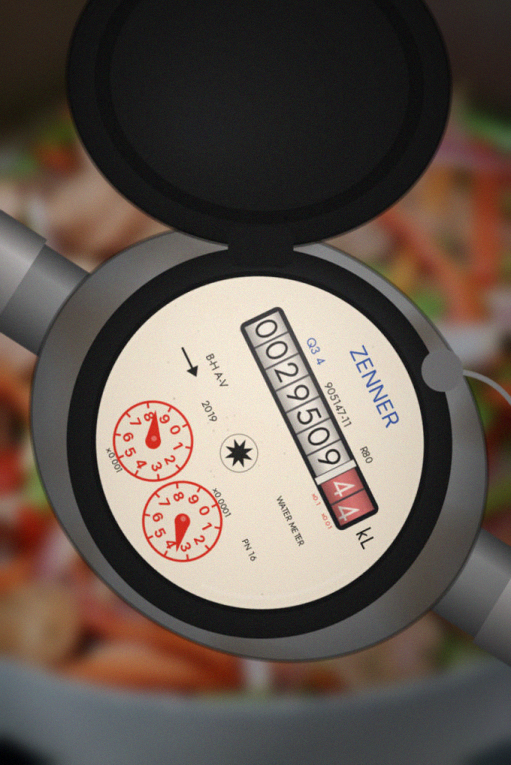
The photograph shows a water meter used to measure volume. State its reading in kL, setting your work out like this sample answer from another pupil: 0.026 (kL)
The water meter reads 29509.4383 (kL)
